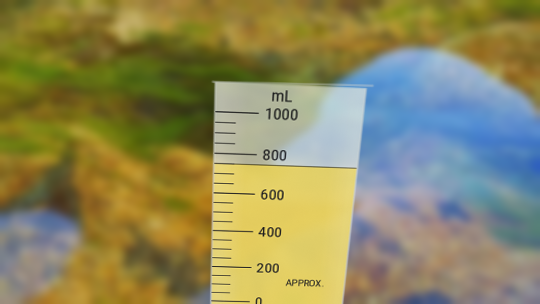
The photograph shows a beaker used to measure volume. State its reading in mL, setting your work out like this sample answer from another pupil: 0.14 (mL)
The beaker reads 750 (mL)
